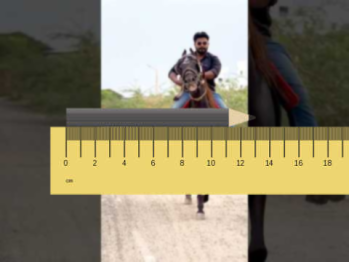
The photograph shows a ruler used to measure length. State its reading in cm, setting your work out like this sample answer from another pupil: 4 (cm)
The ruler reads 13 (cm)
